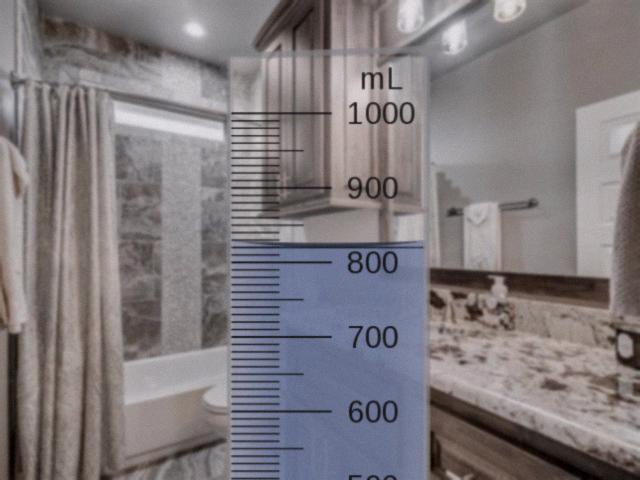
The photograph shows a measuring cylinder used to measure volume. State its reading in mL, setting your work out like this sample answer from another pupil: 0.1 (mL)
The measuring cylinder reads 820 (mL)
